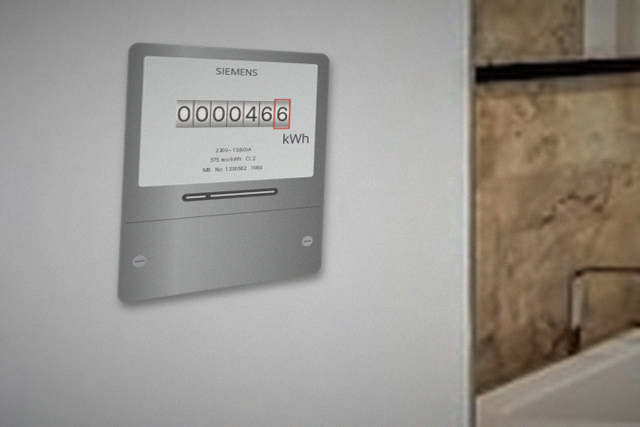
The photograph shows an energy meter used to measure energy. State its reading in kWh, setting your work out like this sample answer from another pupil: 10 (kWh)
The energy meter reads 46.6 (kWh)
